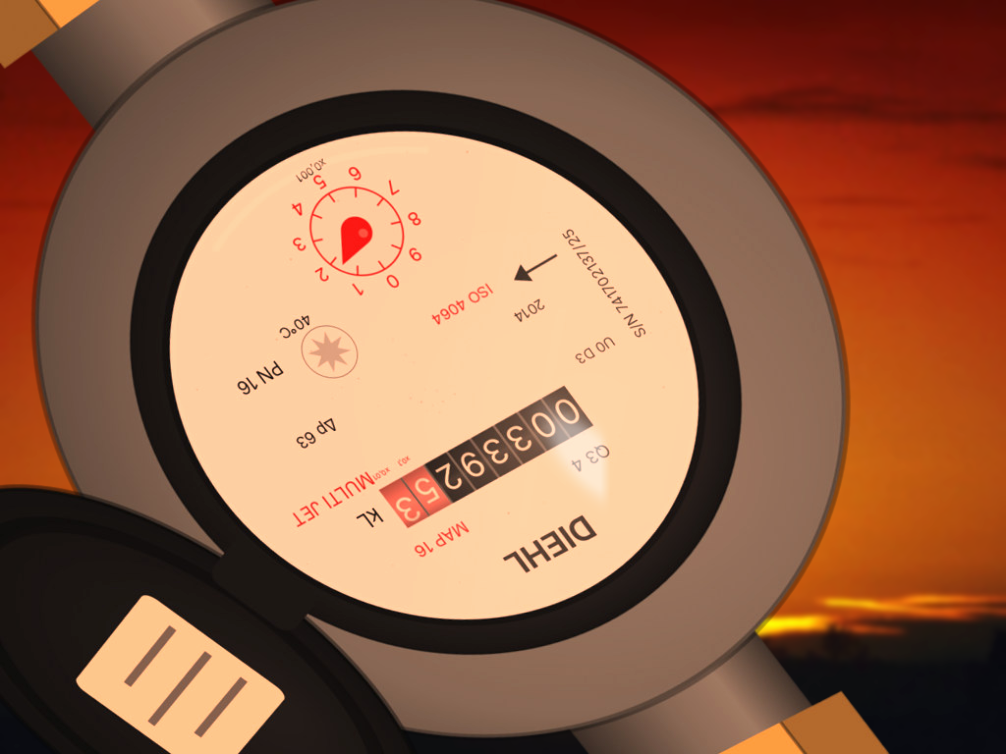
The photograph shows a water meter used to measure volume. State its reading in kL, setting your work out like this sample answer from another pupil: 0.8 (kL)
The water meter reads 3392.531 (kL)
